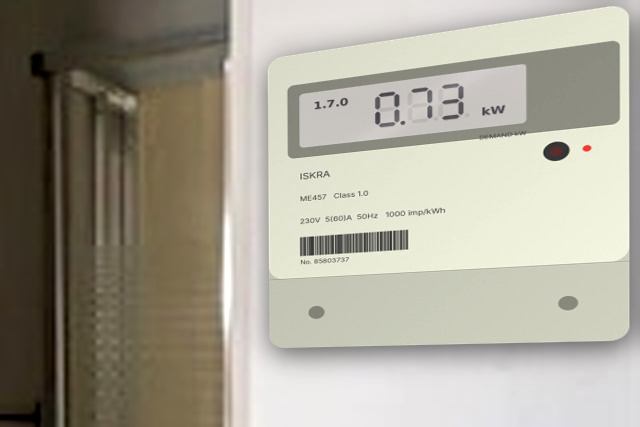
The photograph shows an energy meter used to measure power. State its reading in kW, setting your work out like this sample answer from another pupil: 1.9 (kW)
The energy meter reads 0.73 (kW)
